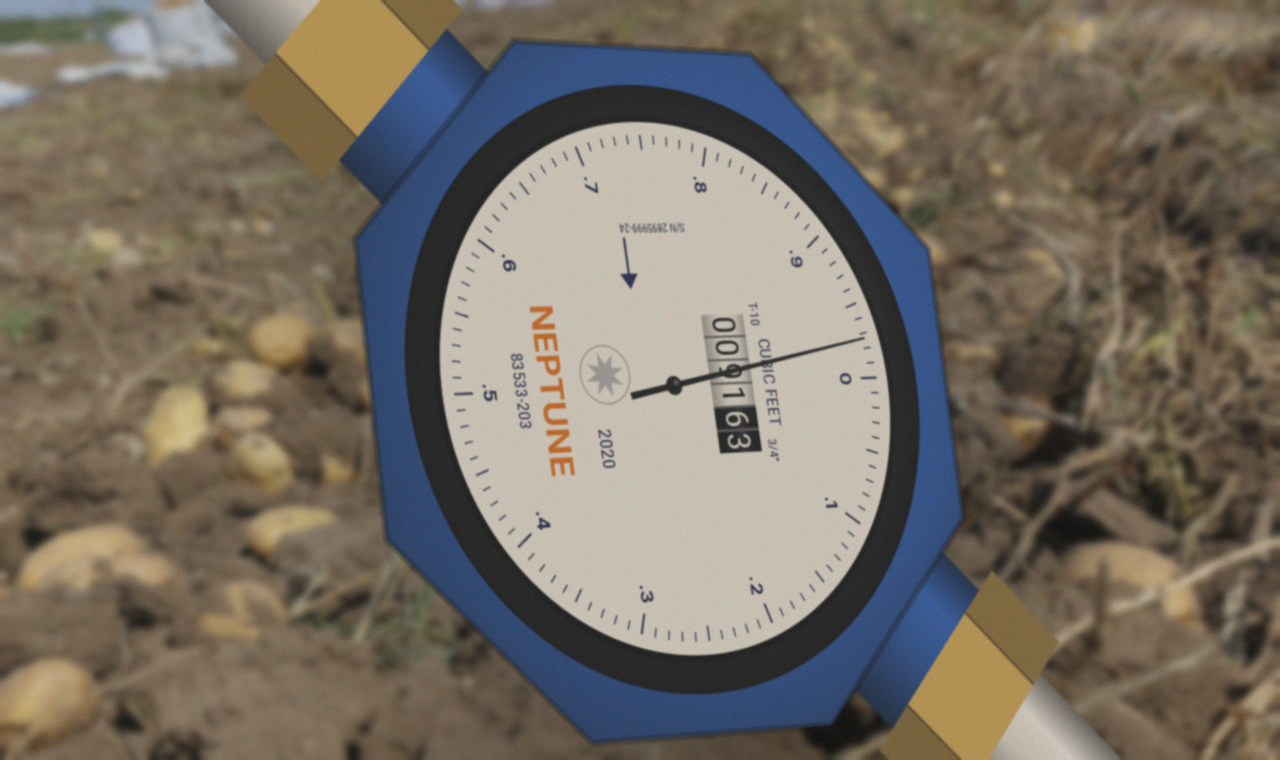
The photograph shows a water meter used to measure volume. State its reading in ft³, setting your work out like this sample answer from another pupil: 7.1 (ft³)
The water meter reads 9162.97 (ft³)
